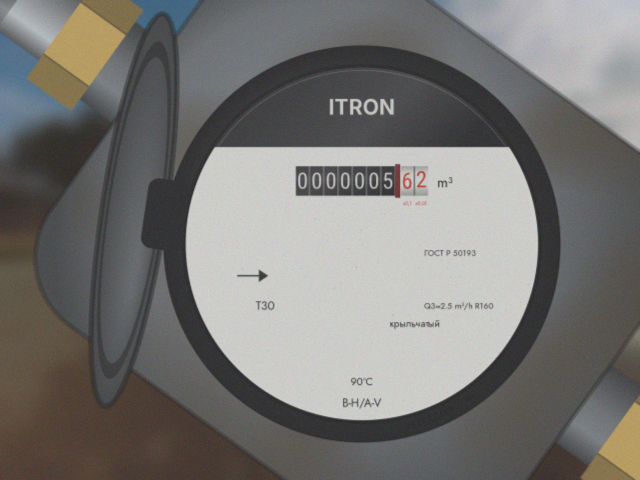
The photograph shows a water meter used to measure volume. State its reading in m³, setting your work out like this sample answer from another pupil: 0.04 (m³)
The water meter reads 5.62 (m³)
